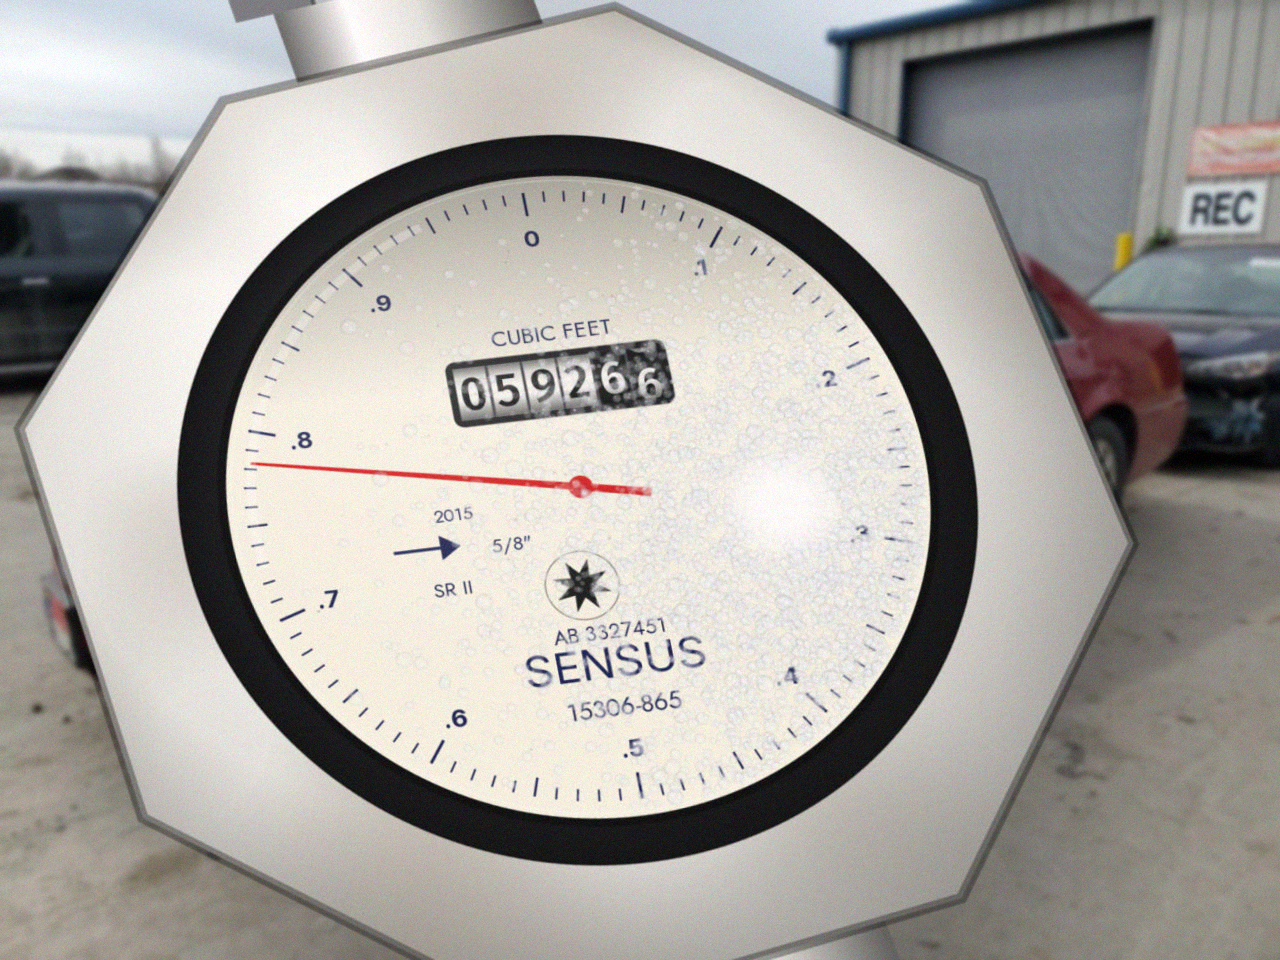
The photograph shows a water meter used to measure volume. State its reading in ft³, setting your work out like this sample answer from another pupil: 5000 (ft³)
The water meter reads 59265.78 (ft³)
